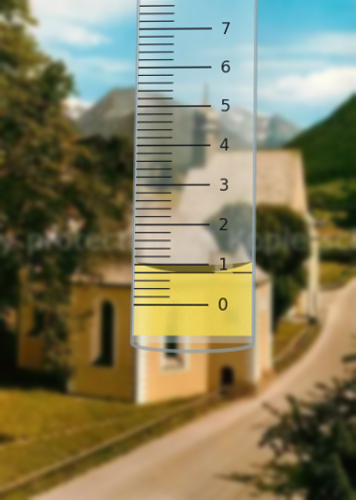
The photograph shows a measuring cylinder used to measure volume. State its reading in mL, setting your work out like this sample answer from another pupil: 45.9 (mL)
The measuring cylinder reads 0.8 (mL)
